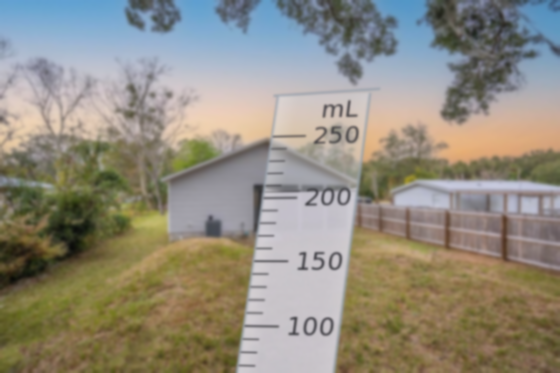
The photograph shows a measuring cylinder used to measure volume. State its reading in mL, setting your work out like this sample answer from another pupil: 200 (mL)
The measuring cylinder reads 205 (mL)
